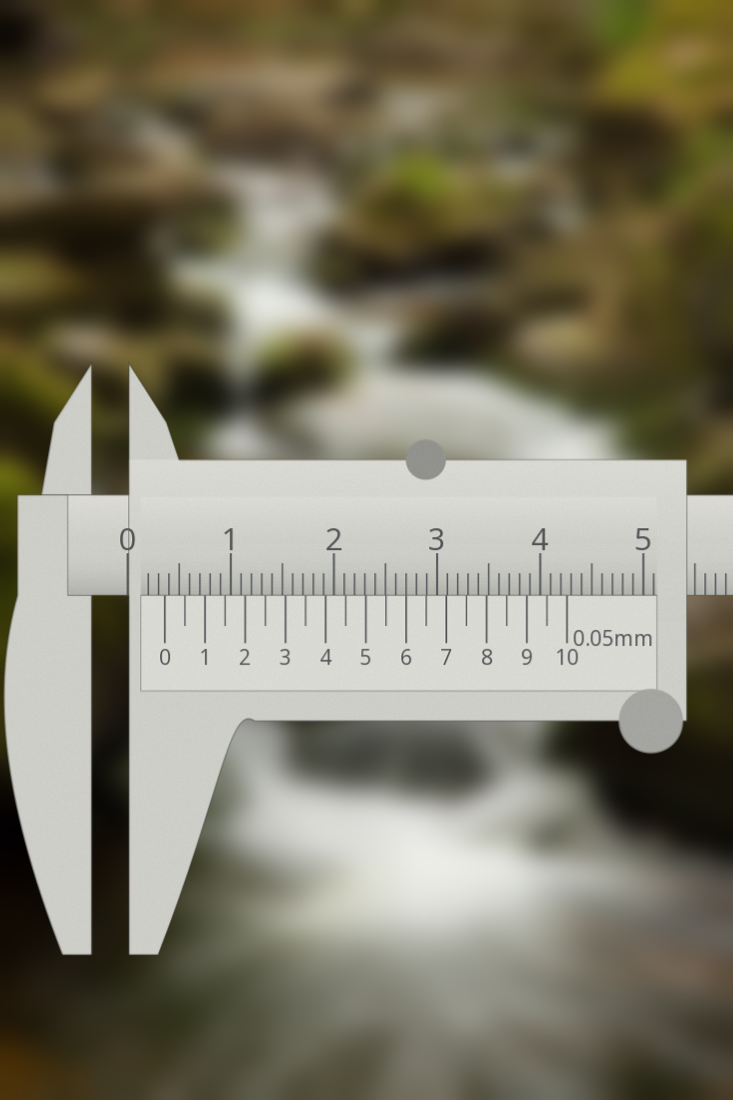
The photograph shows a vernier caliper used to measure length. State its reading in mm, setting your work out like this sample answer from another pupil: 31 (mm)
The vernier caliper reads 3.6 (mm)
